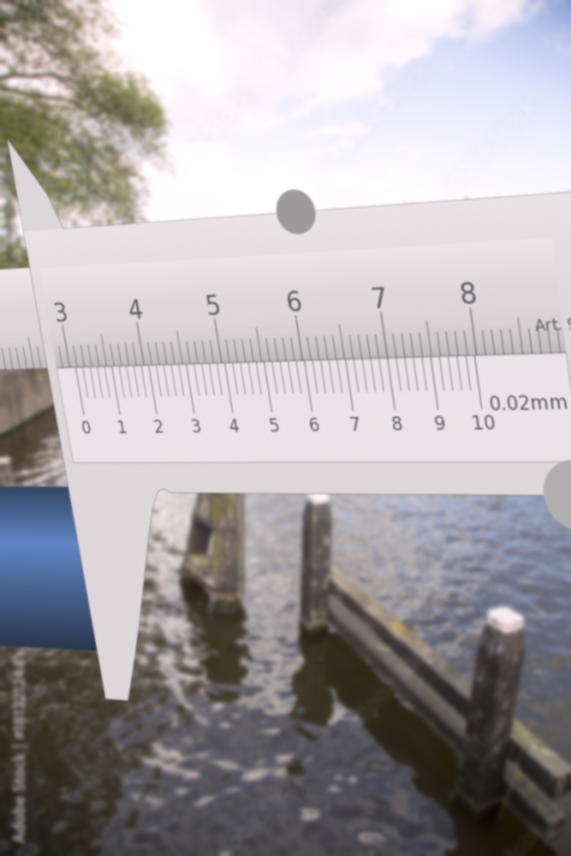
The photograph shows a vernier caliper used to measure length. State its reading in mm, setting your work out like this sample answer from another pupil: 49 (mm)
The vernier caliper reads 30.8 (mm)
